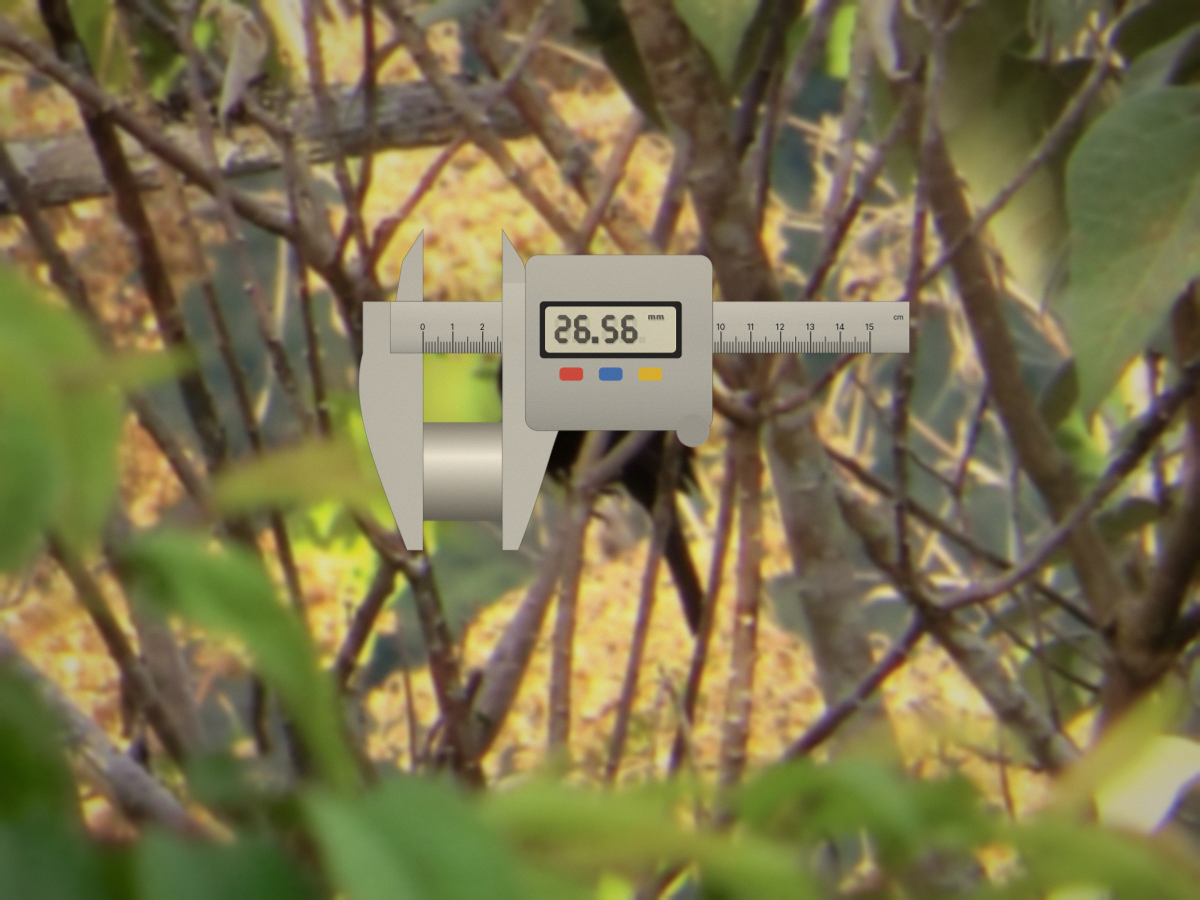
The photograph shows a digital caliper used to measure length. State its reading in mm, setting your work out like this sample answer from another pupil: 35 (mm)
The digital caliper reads 26.56 (mm)
